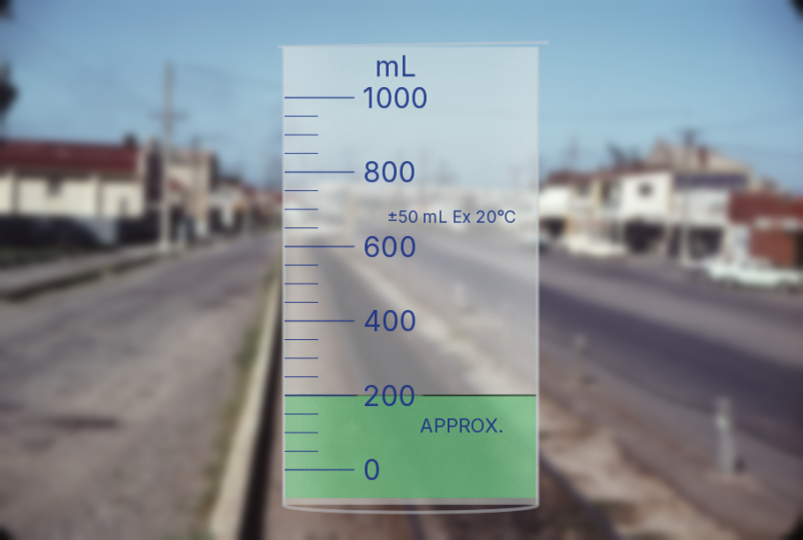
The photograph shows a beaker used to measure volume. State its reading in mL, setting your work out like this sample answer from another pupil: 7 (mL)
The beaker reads 200 (mL)
